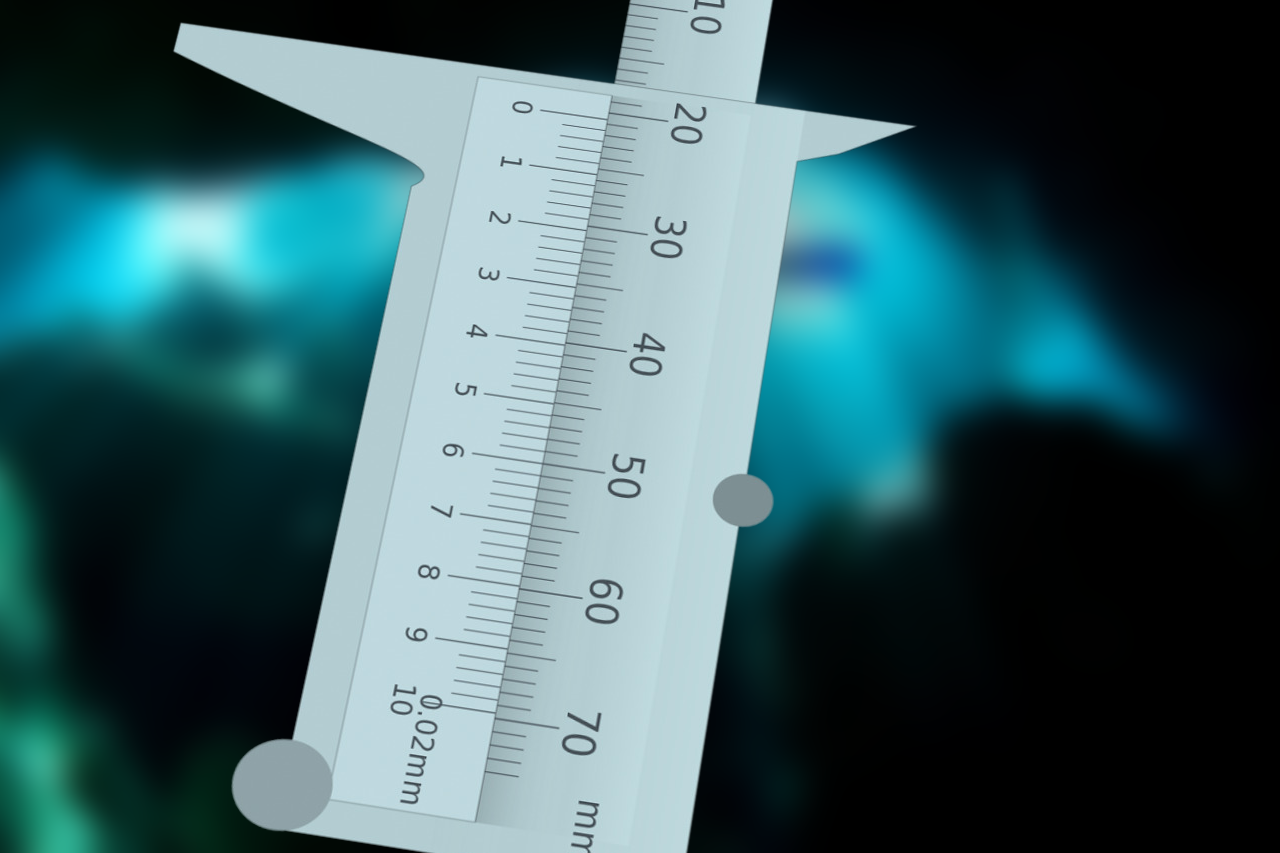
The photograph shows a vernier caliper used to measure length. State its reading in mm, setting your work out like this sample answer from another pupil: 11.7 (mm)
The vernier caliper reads 20.6 (mm)
